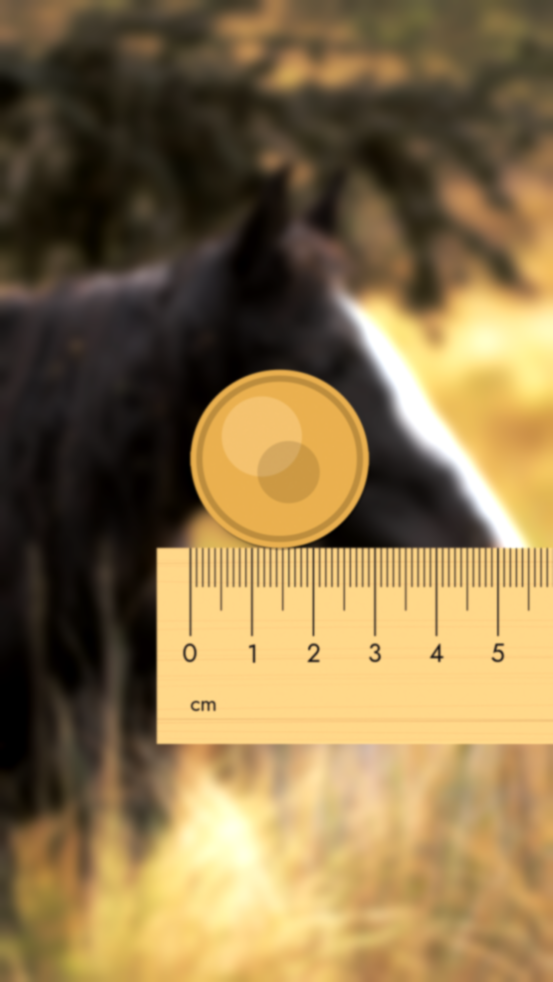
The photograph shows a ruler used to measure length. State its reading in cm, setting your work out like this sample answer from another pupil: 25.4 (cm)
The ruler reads 2.9 (cm)
